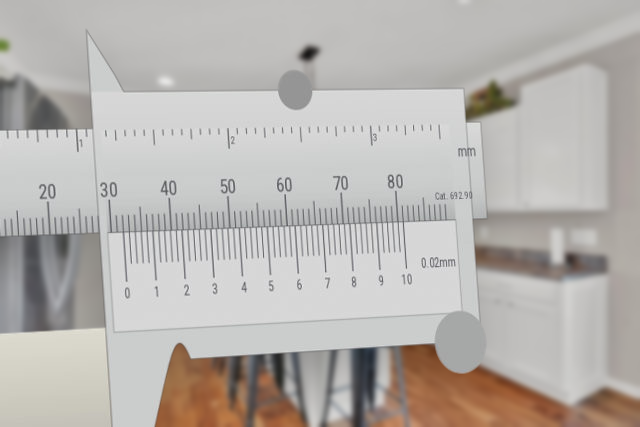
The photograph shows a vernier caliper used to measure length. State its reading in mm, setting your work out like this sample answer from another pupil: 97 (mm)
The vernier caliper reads 32.0 (mm)
